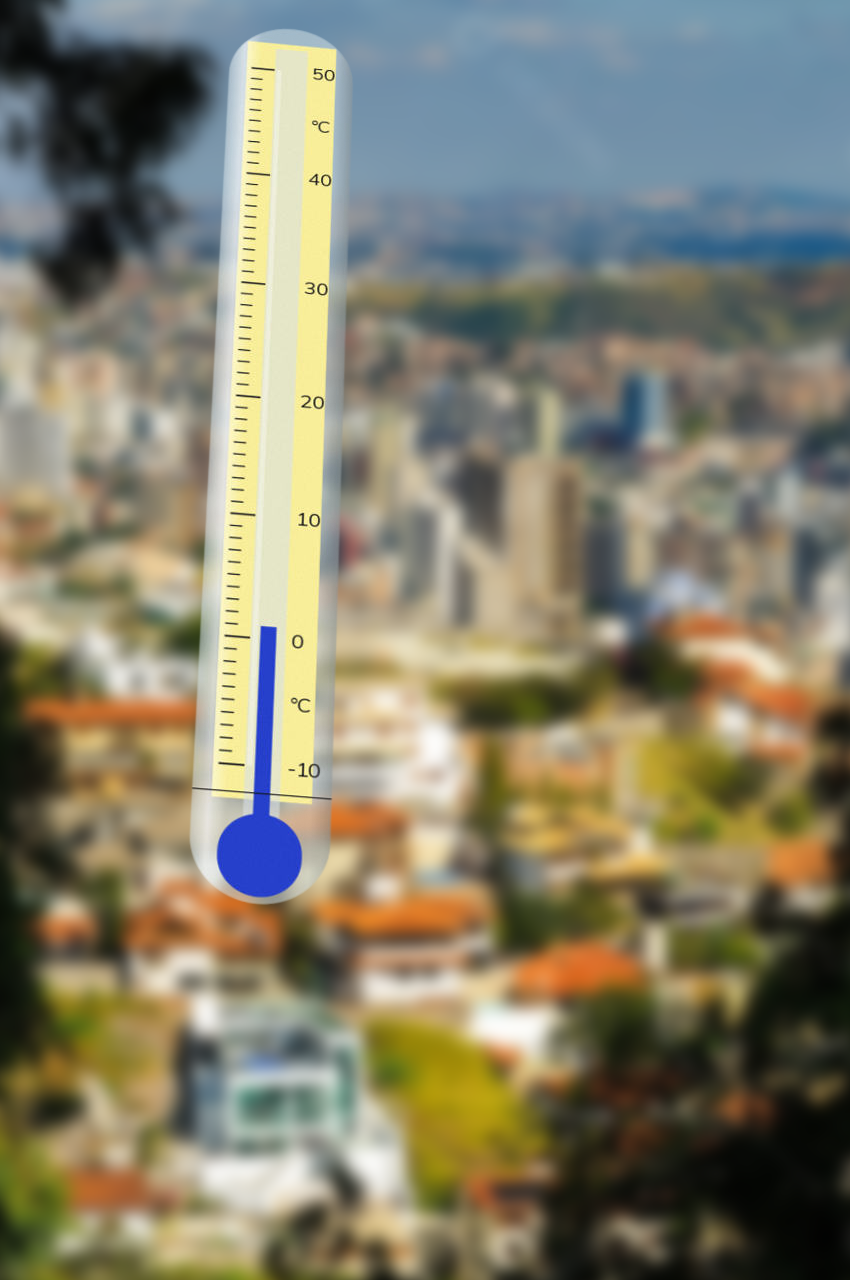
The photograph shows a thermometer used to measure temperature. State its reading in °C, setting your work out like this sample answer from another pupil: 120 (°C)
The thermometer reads 1 (°C)
